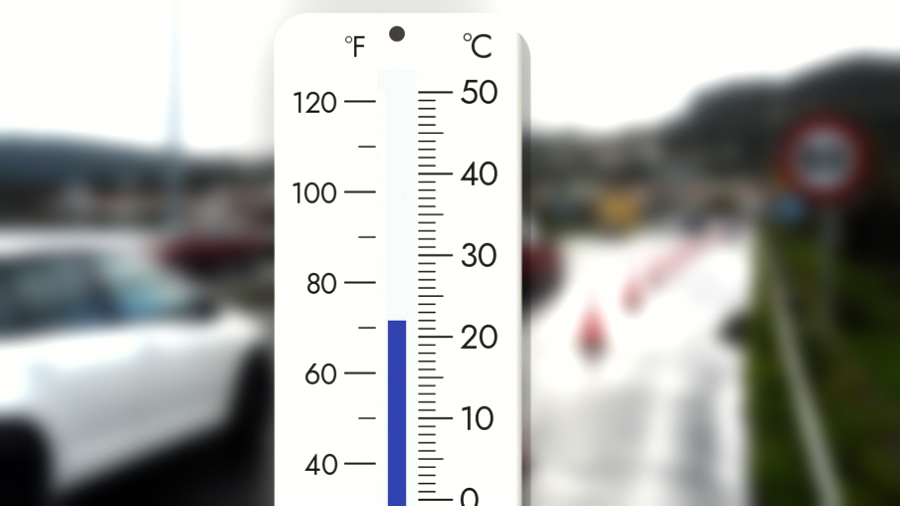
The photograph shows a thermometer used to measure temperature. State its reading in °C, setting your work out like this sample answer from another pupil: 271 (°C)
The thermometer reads 22 (°C)
